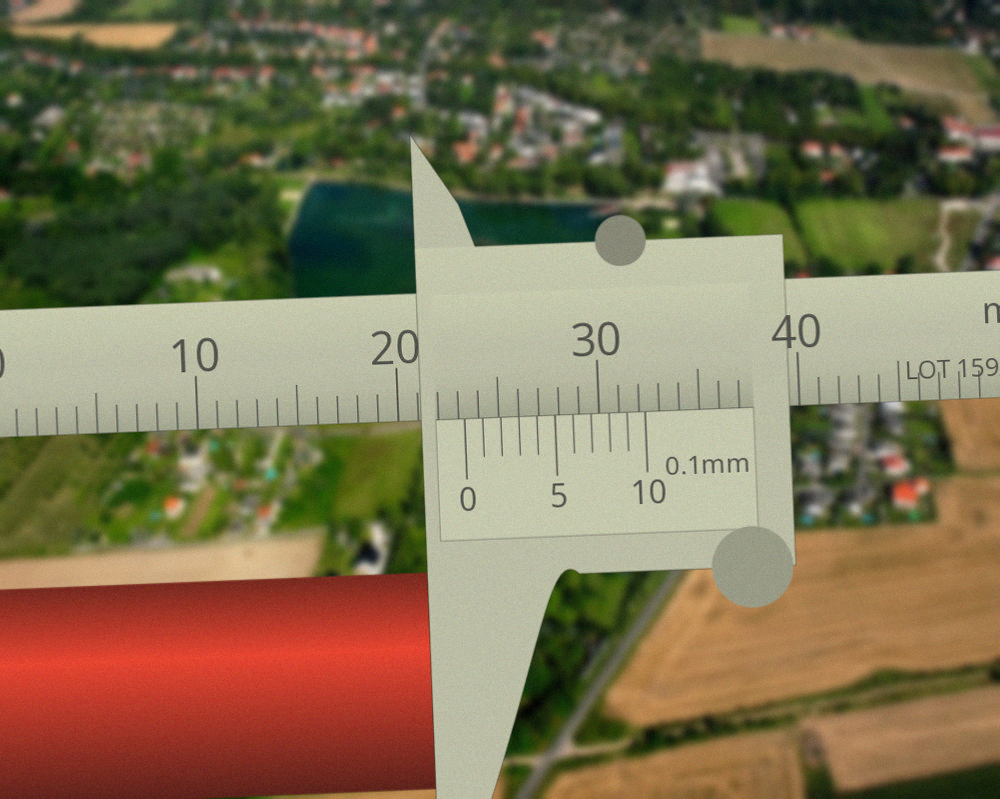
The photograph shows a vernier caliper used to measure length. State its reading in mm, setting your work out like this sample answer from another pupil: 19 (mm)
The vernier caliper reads 23.3 (mm)
